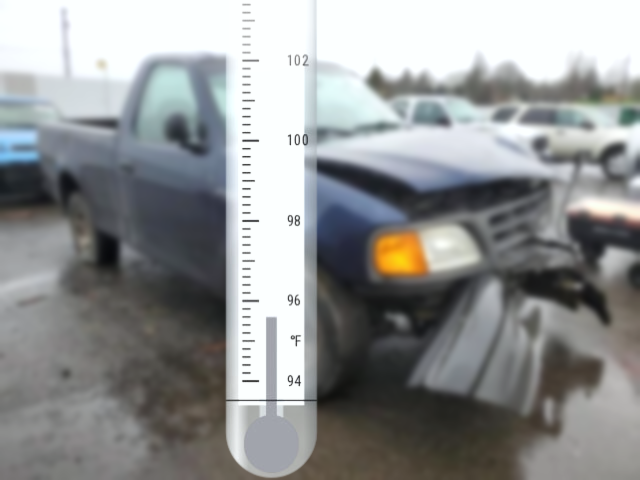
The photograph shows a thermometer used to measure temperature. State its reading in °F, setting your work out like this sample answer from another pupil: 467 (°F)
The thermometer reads 95.6 (°F)
